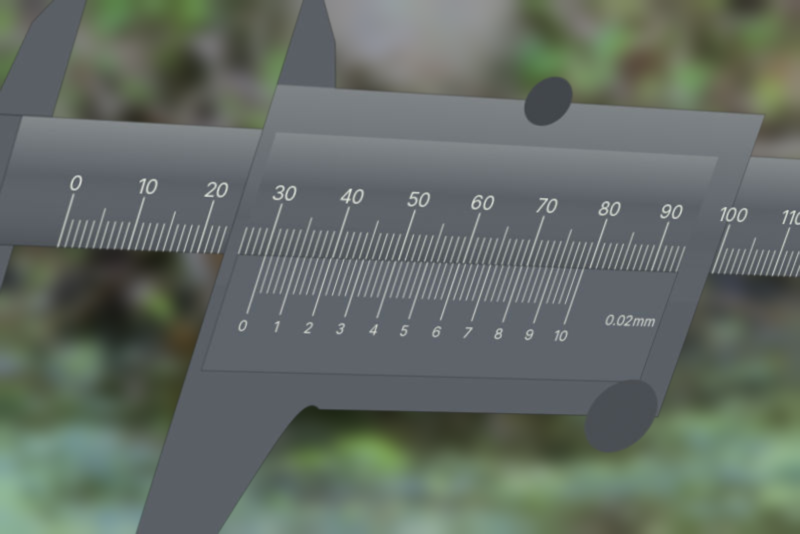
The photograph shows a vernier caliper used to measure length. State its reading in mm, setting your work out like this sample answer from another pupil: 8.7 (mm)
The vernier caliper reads 30.0 (mm)
